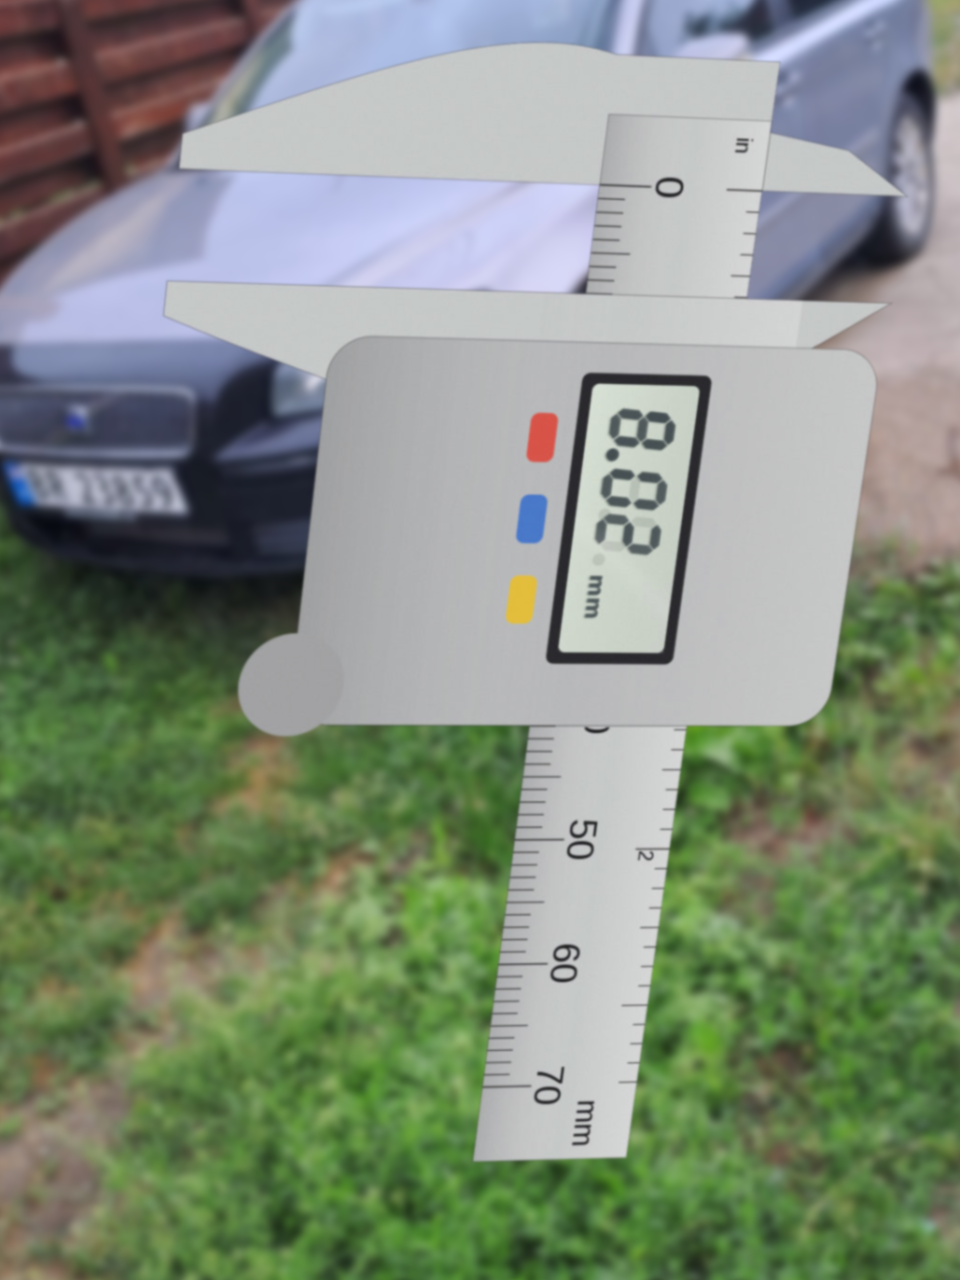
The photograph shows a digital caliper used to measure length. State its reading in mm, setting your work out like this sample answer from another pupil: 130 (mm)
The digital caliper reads 8.02 (mm)
